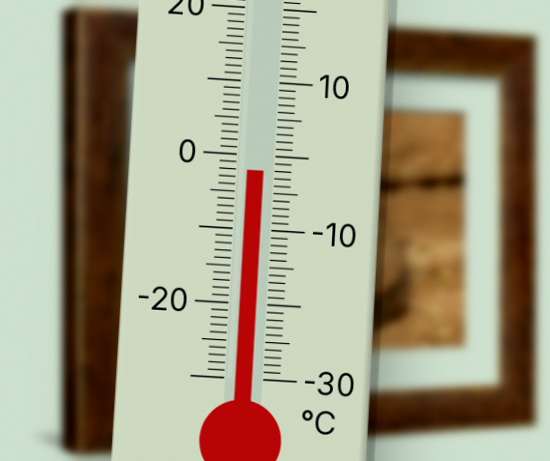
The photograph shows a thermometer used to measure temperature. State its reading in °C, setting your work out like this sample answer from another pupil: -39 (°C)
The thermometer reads -2 (°C)
